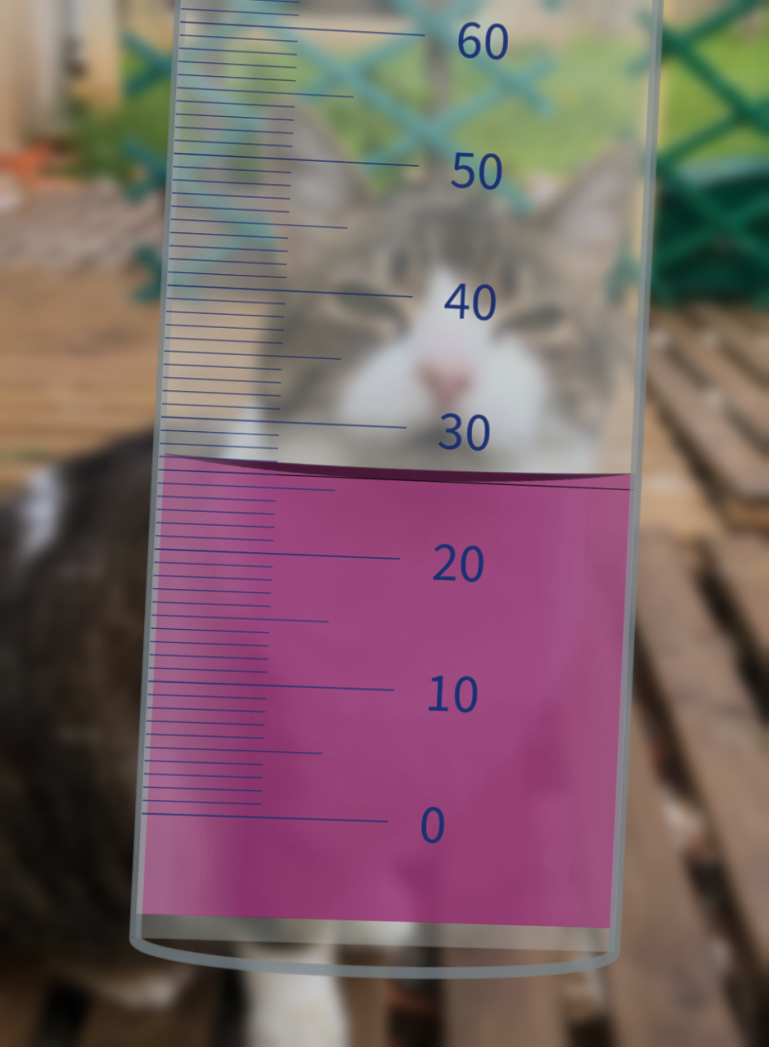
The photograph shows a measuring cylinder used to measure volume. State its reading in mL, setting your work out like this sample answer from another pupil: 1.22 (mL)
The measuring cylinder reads 26 (mL)
